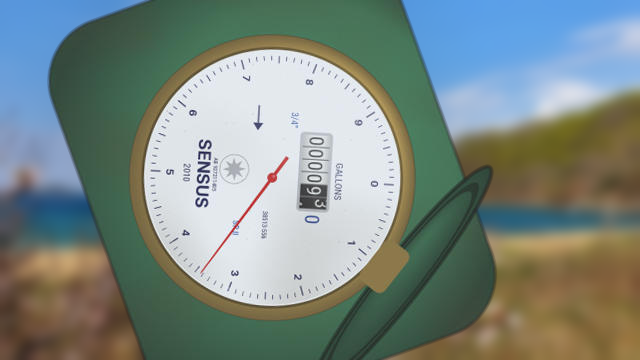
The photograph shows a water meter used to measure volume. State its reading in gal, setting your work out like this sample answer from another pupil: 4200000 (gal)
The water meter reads 933.4 (gal)
